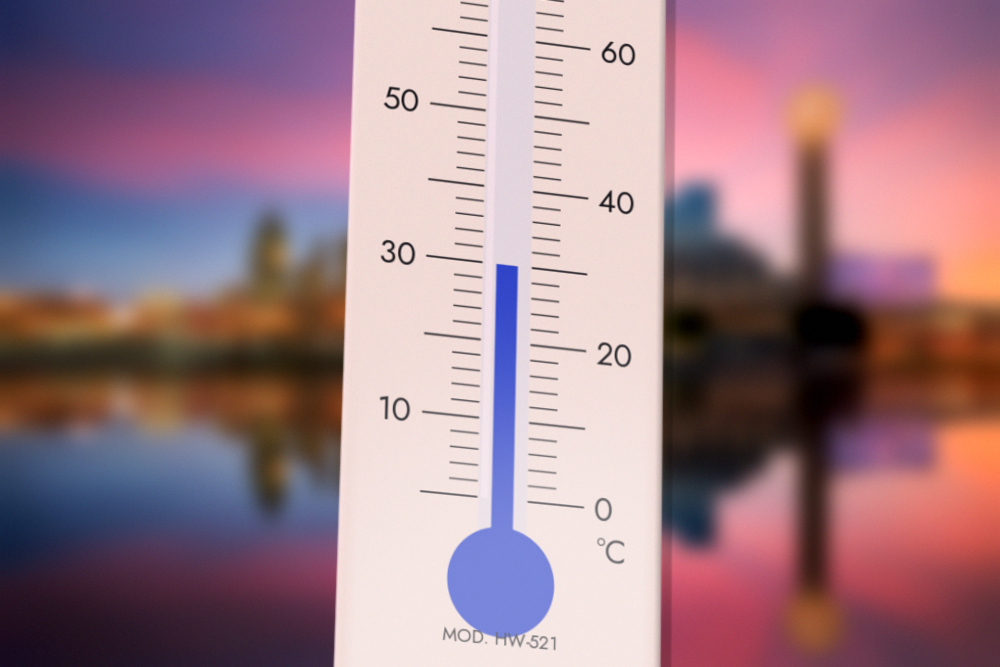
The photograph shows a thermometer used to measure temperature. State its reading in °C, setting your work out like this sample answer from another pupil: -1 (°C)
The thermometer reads 30 (°C)
